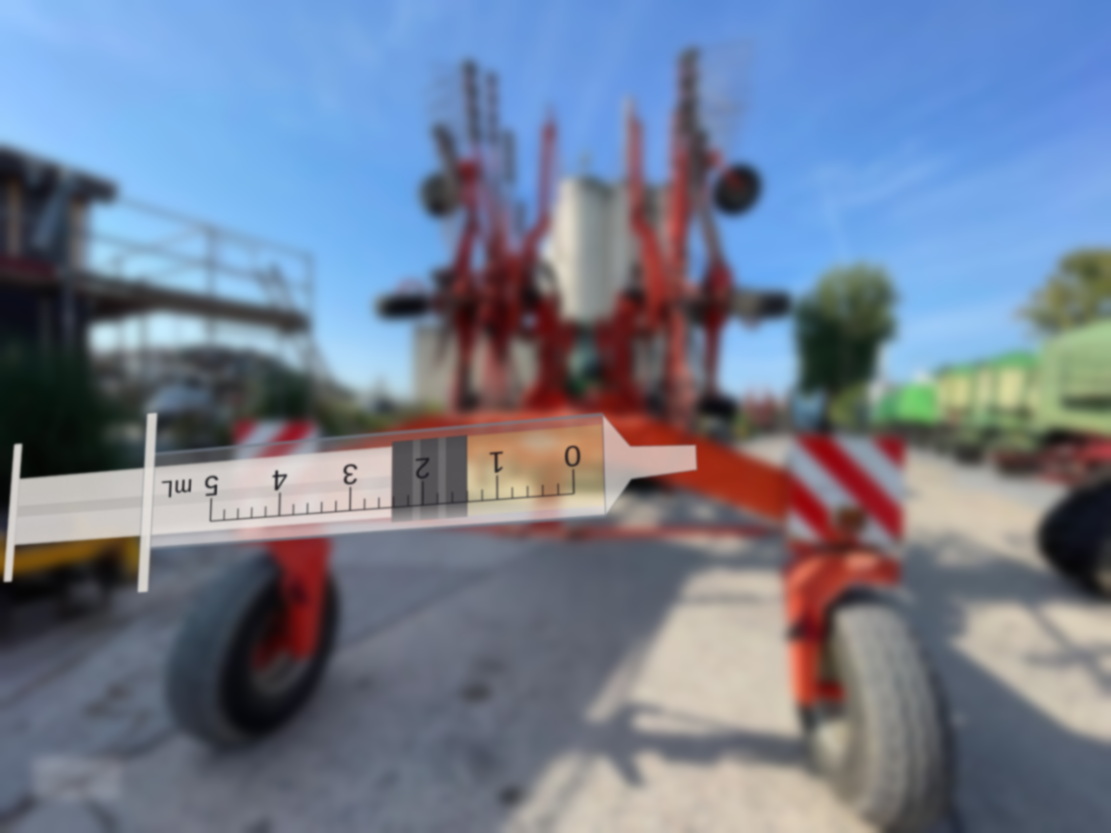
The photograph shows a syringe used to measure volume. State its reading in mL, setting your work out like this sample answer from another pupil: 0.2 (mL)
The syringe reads 1.4 (mL)
